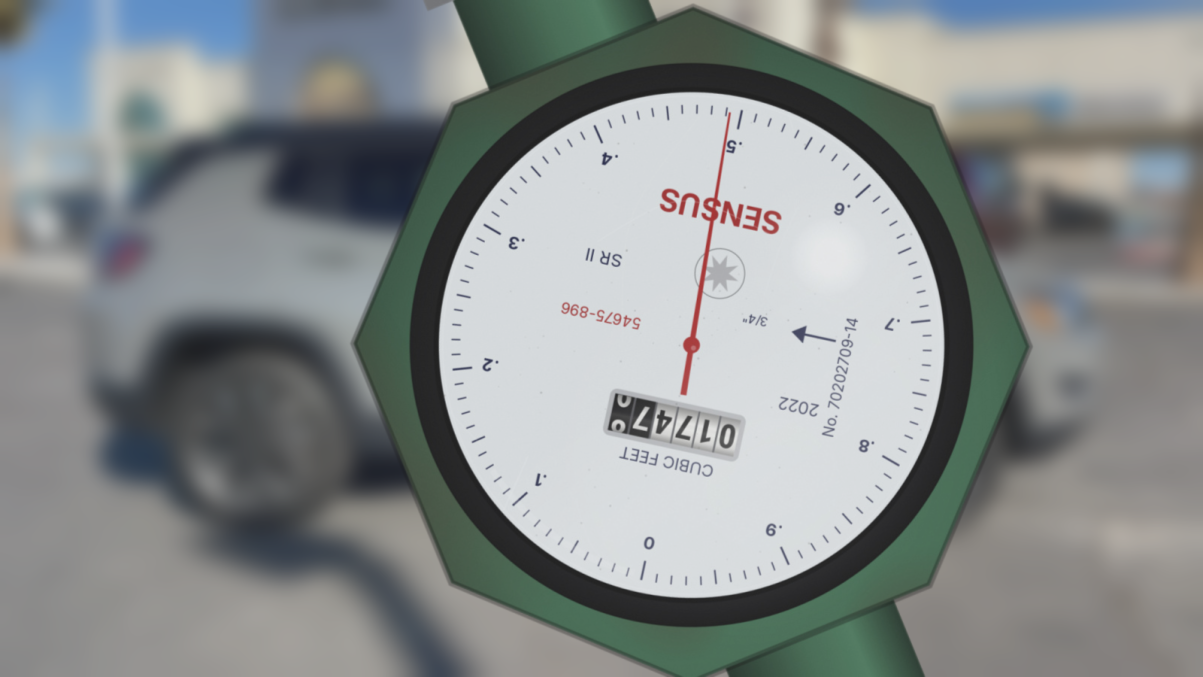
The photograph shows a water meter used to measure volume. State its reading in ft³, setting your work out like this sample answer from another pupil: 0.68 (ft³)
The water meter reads 17478.49 (ft³)
